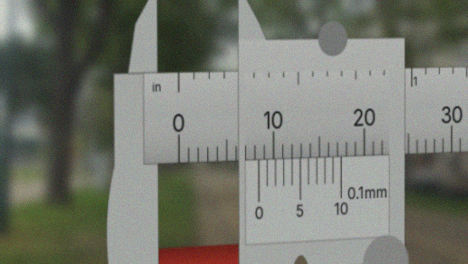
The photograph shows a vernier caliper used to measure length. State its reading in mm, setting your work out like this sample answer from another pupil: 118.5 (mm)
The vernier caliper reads 8.4 (mm)
